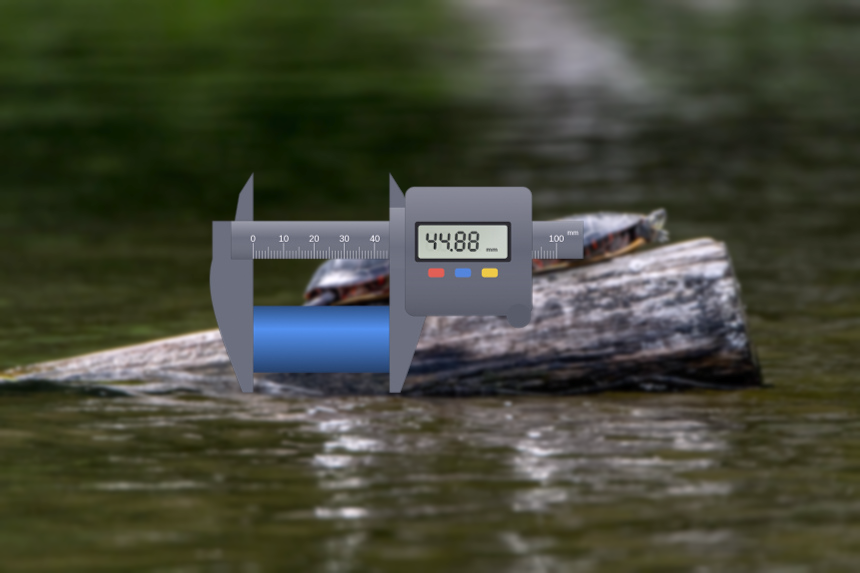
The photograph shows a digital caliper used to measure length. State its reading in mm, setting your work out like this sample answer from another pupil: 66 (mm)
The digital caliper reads 44.88 (mm)
